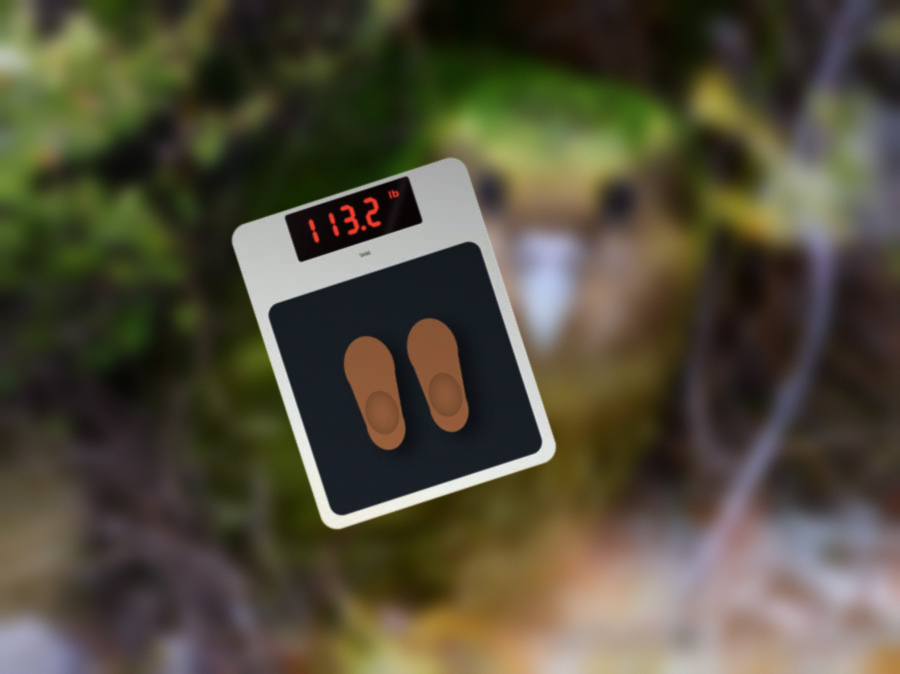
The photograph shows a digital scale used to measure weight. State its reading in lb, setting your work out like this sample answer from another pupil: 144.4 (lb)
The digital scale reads 113.2 (lb)
